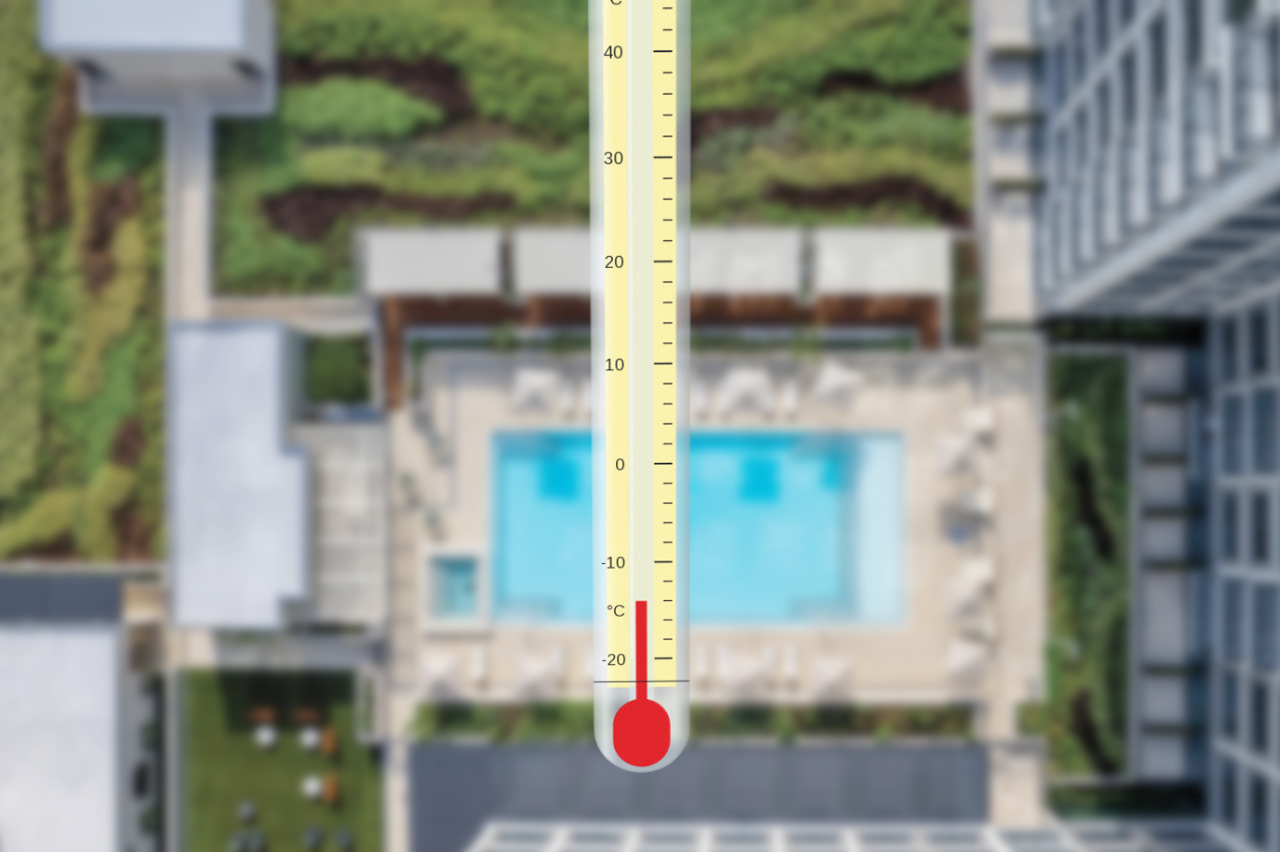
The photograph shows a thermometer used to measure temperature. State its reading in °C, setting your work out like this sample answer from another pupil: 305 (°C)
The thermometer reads -14 (°C)
